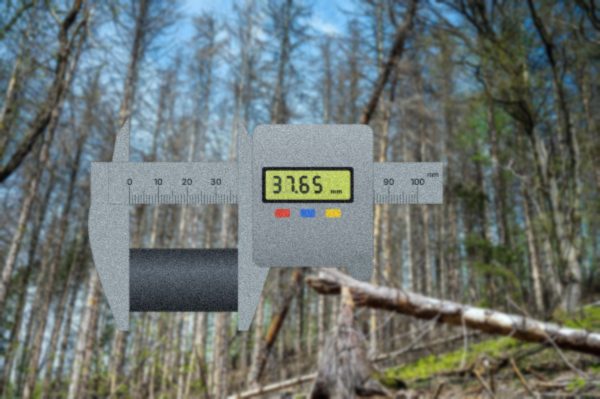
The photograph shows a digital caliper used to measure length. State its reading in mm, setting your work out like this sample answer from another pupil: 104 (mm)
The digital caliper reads 37.65 (mm)
